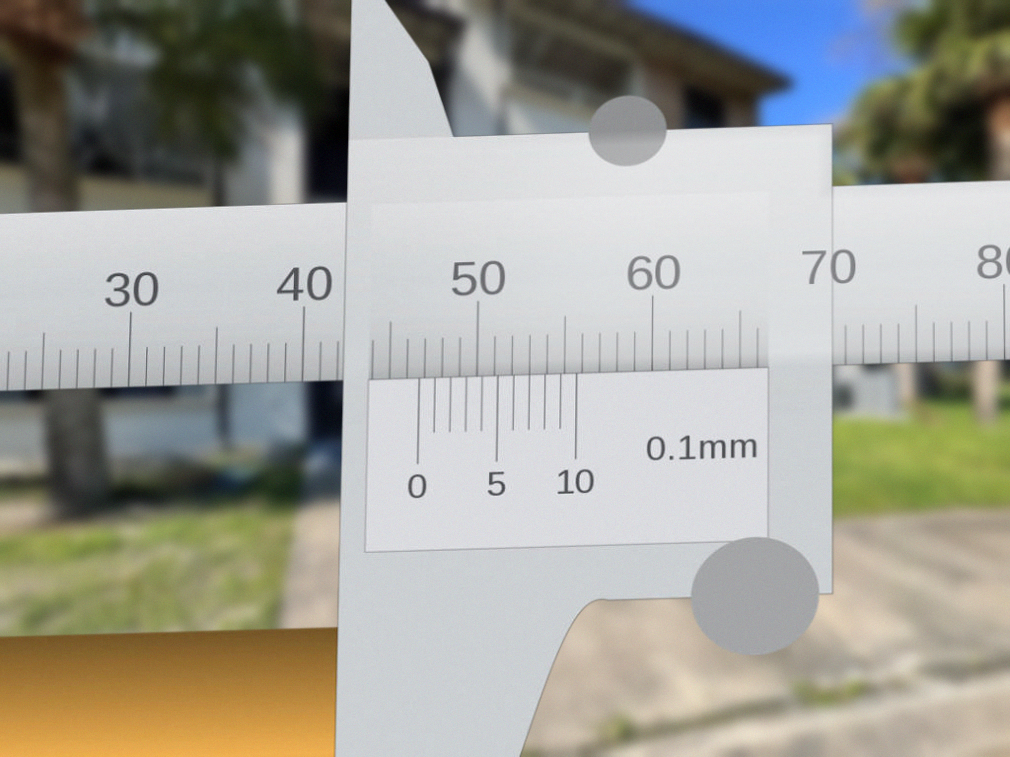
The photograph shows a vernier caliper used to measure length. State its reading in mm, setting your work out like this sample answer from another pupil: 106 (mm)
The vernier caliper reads 46.7 (mm)
